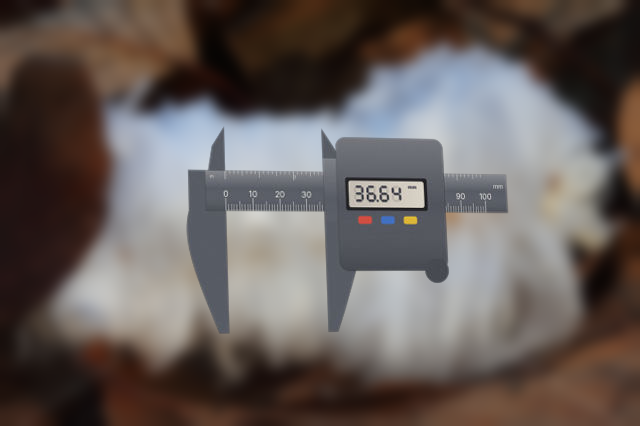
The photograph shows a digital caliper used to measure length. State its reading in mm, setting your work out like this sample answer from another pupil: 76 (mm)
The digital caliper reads 36.64 (mm)
